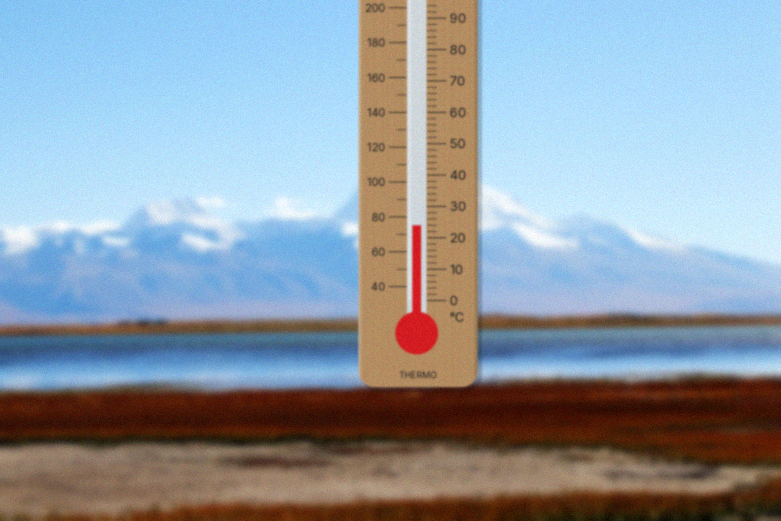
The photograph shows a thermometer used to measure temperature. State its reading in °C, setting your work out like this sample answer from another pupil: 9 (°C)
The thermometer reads 24 (°C)
